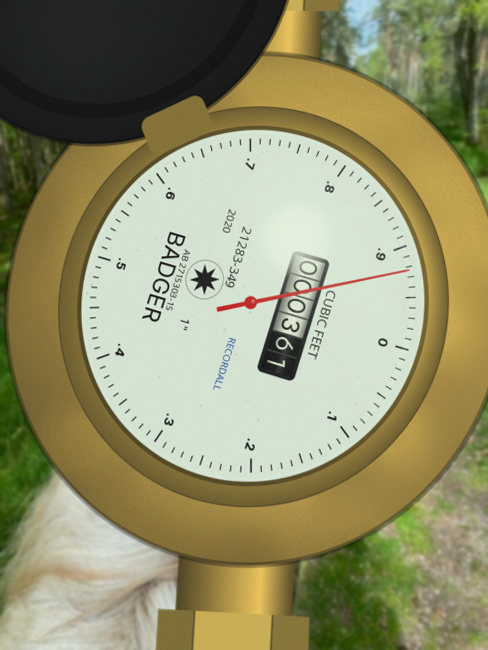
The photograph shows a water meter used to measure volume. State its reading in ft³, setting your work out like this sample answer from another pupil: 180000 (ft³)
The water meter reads 360.92 (ft³)
